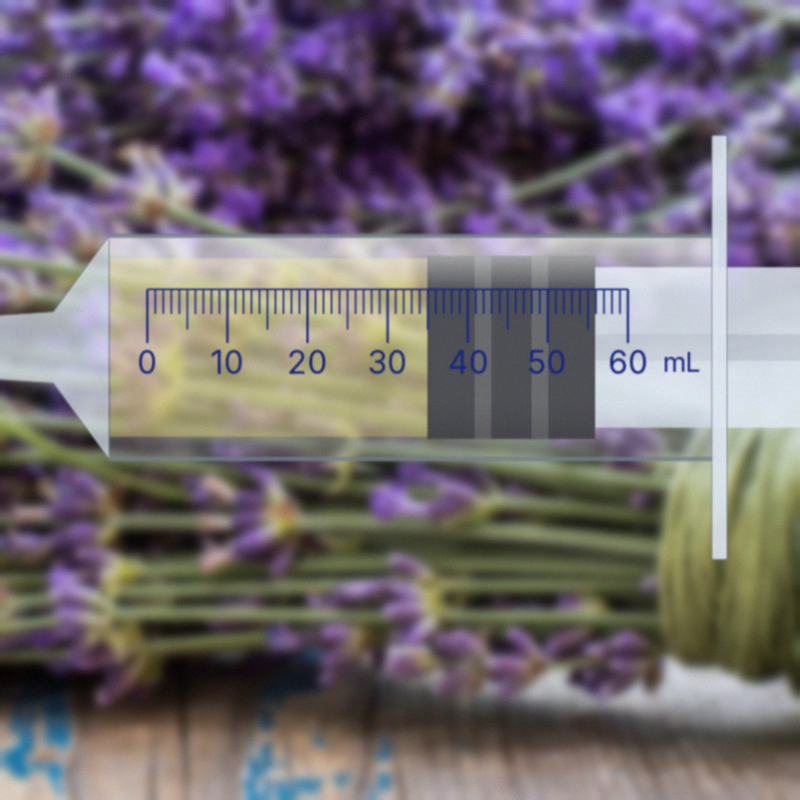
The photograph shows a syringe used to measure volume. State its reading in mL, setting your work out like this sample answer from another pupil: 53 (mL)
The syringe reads 35 (mL)
